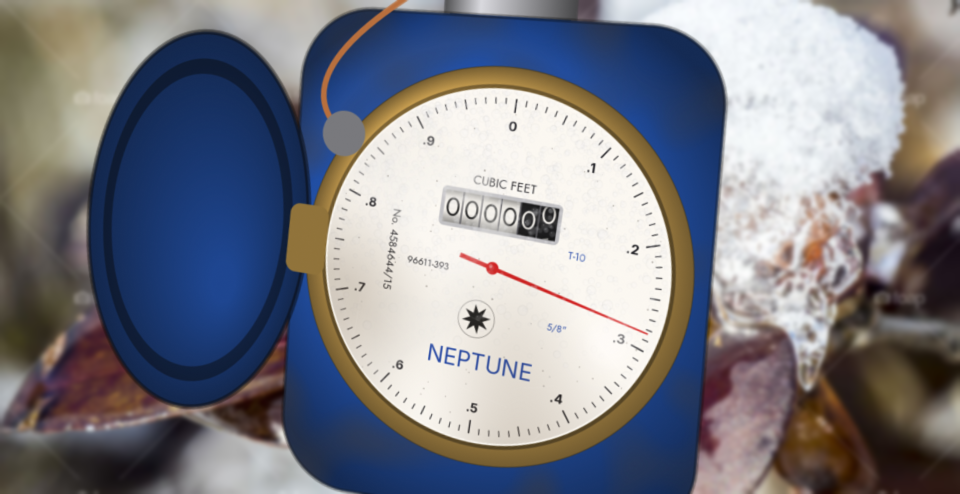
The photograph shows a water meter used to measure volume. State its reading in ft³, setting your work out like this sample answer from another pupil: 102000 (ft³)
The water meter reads 0.28 (ft³)
